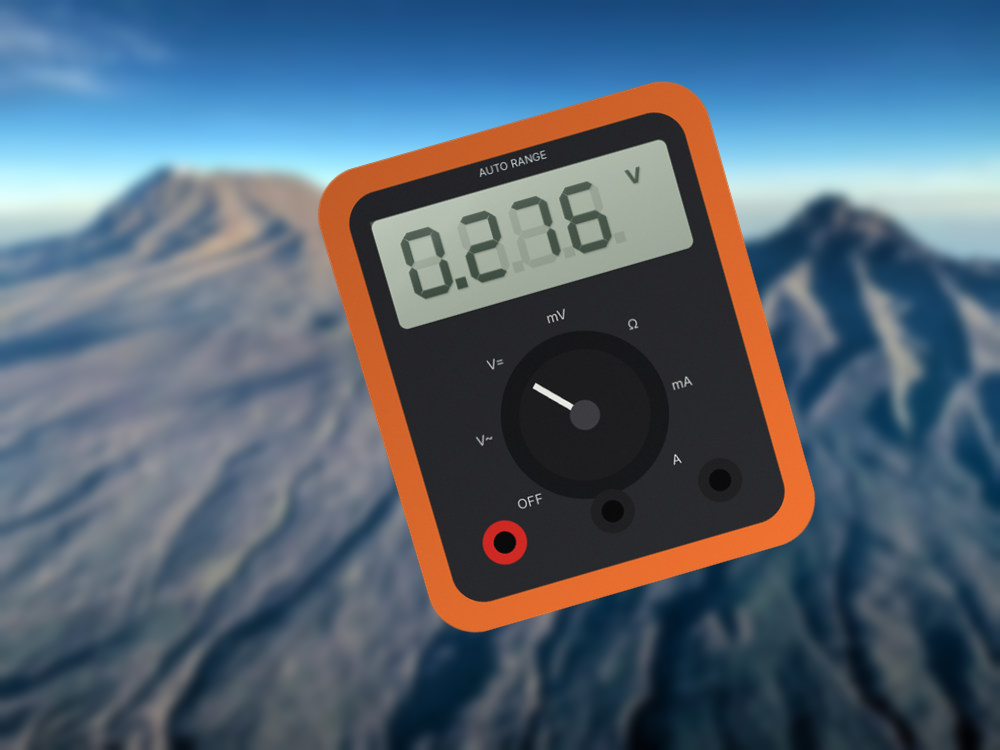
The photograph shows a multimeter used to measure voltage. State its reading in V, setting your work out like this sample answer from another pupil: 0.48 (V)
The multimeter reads 0.276 (V)
